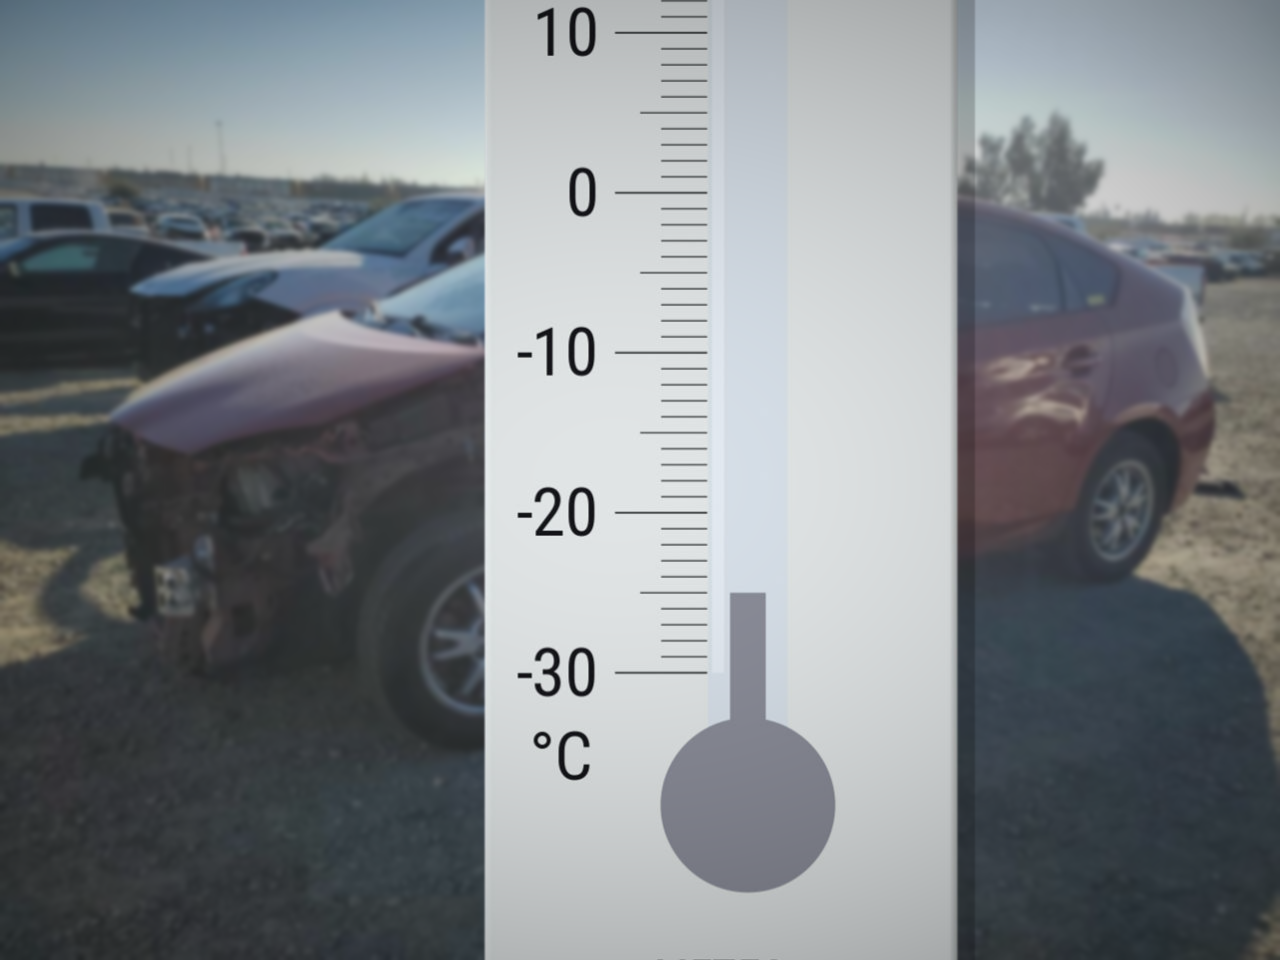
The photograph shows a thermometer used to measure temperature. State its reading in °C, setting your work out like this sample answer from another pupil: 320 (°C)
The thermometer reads -25 (°C)
